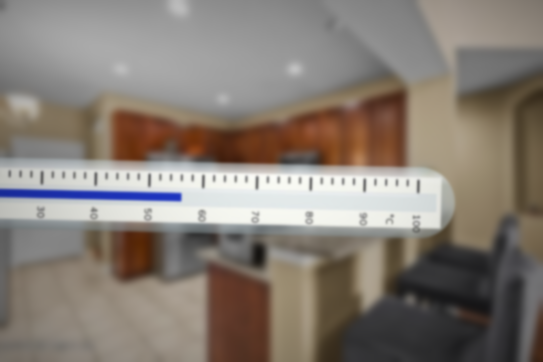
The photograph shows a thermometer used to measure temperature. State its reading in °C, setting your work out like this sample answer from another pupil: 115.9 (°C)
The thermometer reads 56 (°C)
